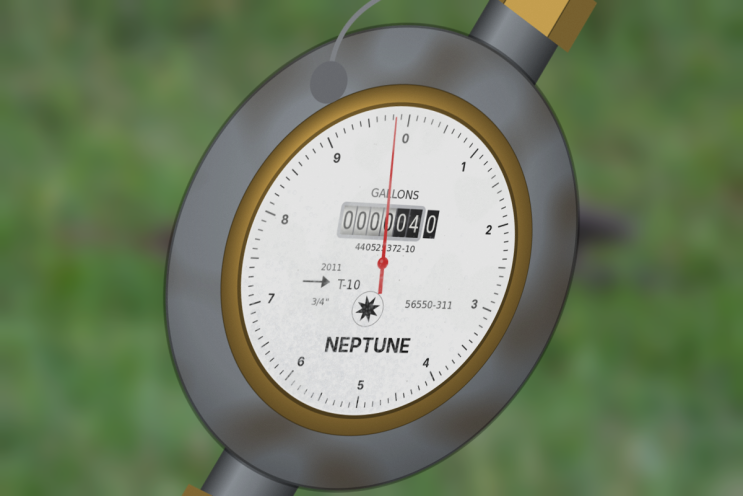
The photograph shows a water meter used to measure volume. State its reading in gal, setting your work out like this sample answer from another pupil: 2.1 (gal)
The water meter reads 39.8 (gal)
